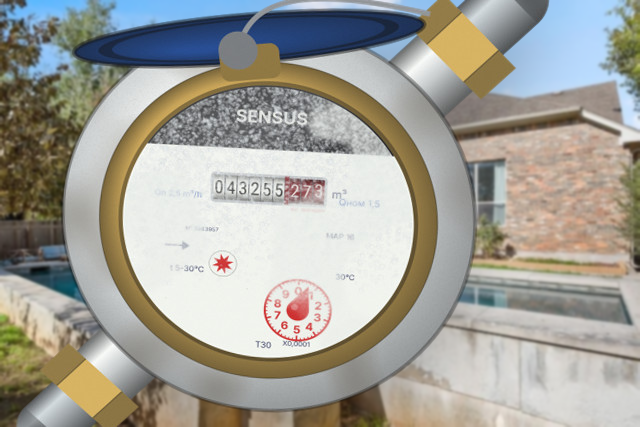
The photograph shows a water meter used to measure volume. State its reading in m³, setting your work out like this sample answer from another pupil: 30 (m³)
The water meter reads 43255.2730 (m³)
